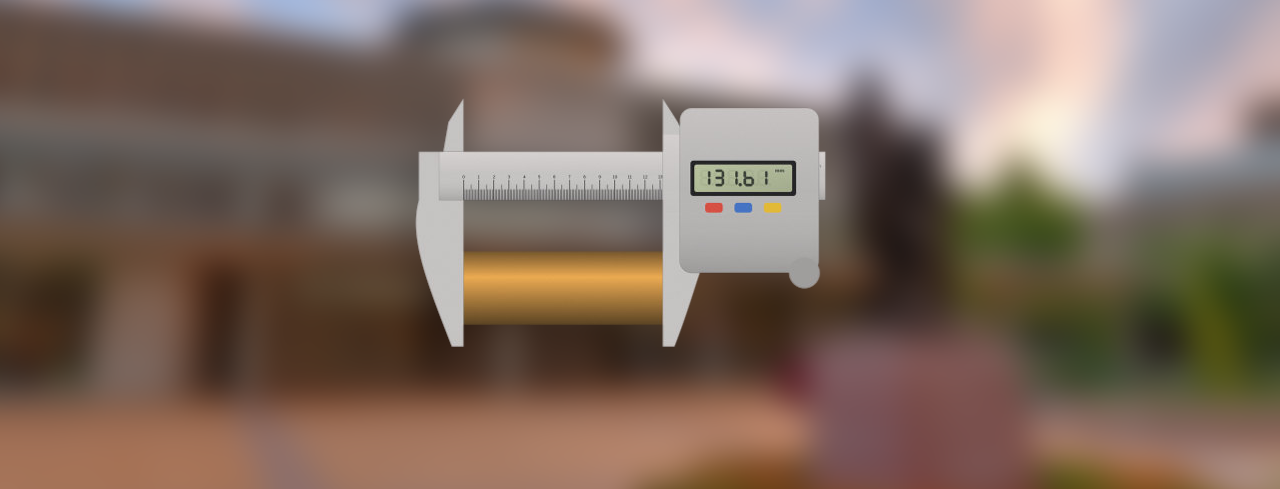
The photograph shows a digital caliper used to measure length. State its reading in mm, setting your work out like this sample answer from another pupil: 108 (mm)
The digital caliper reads 131.61 (mm)
